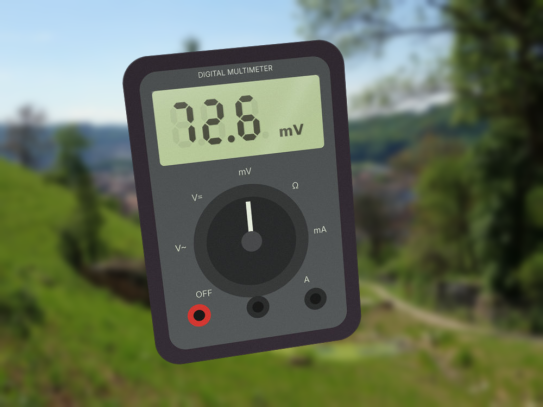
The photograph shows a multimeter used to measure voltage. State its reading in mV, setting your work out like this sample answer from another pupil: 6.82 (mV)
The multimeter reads 72.6 (mV)
